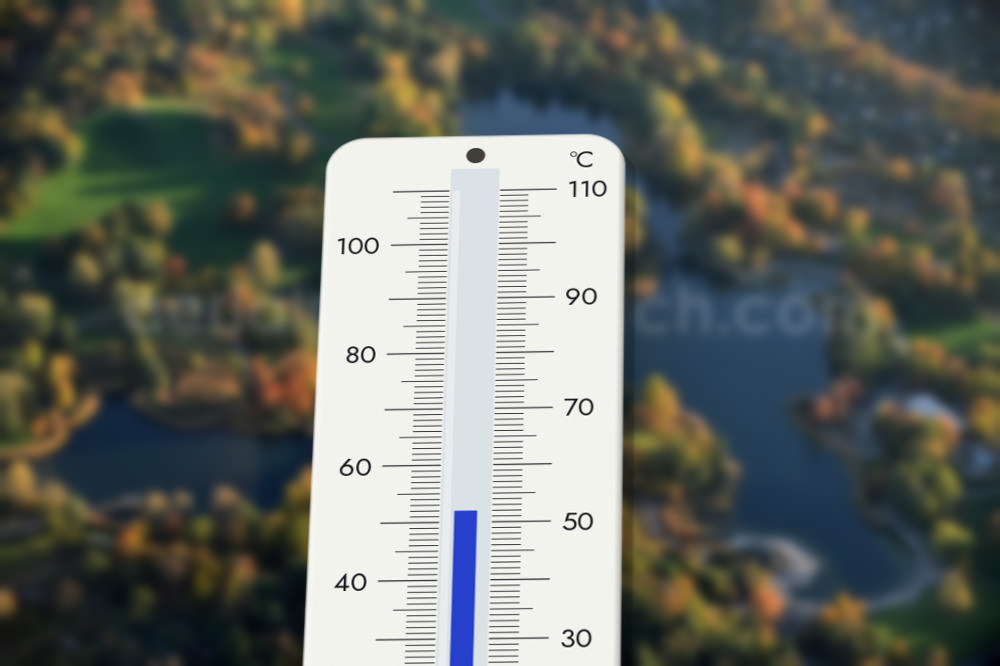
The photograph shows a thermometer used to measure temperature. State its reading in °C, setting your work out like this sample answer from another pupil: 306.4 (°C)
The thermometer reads 52 (°C)
